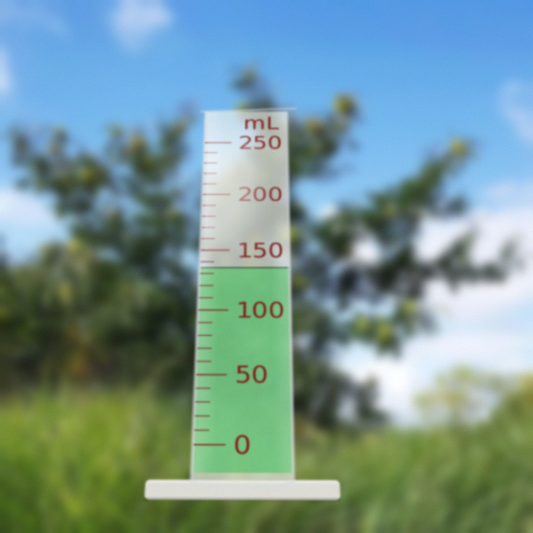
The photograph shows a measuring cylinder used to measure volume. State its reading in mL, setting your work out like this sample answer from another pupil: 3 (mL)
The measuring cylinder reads 135 (mL)
